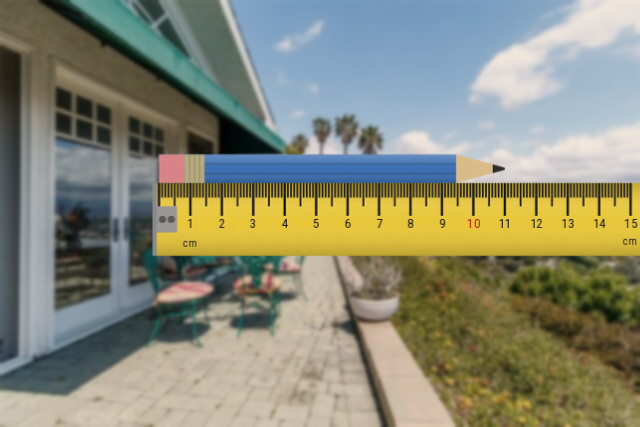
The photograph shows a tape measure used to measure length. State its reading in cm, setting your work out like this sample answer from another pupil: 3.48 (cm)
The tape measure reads 11 (cm)
